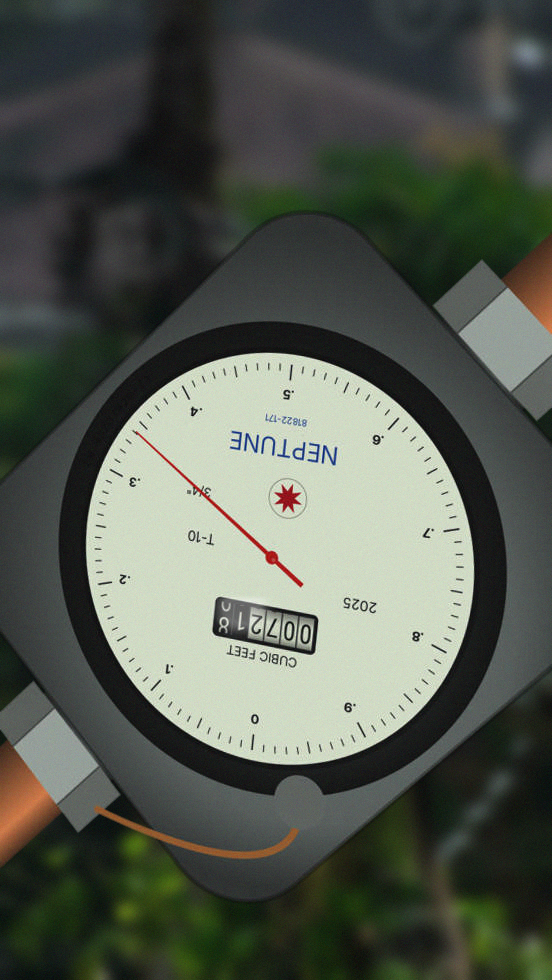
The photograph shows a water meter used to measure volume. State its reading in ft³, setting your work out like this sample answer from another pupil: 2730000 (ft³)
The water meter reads 7218.34 (ft³)
